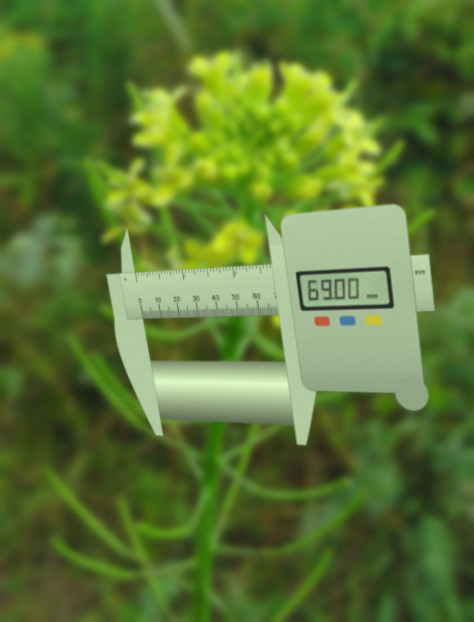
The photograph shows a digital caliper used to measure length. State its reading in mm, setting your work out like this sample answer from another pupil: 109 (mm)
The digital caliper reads 69.00 (mm)
